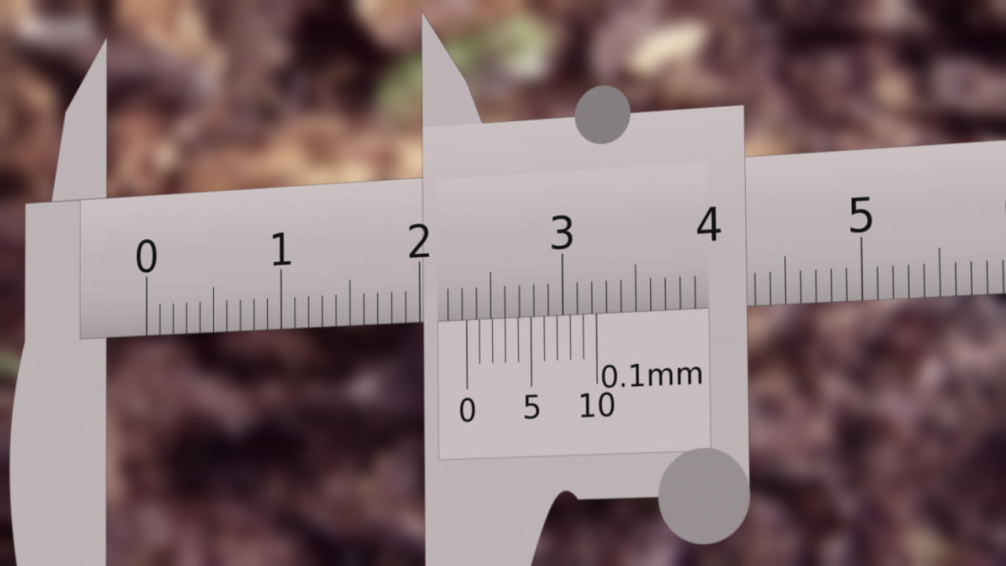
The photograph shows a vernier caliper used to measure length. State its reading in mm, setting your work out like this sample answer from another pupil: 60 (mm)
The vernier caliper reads 23.3 (mm)
